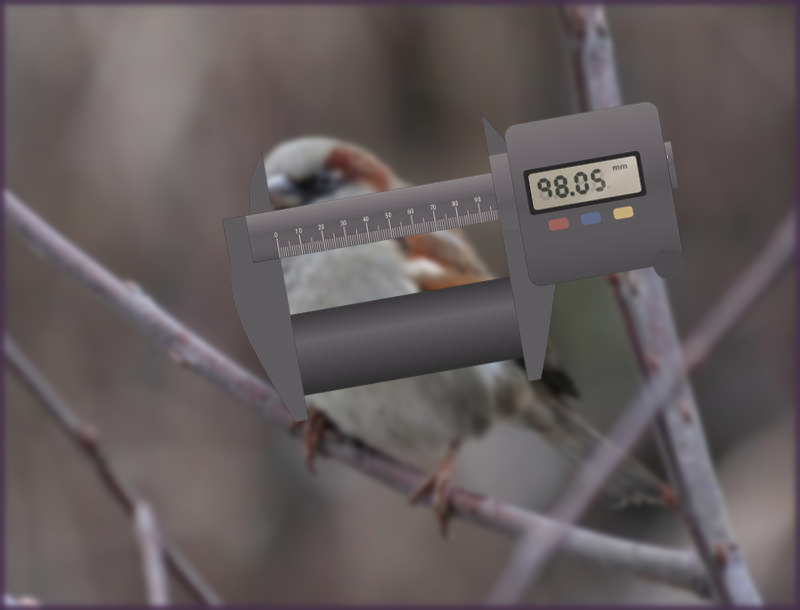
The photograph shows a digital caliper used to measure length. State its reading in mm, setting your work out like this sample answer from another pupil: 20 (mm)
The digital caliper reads 98.05 (mm)
